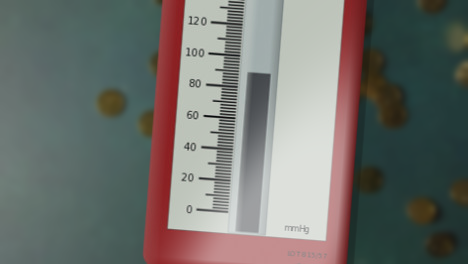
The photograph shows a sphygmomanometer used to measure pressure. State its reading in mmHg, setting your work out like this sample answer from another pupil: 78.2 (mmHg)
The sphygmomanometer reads 90 (mmHg)
